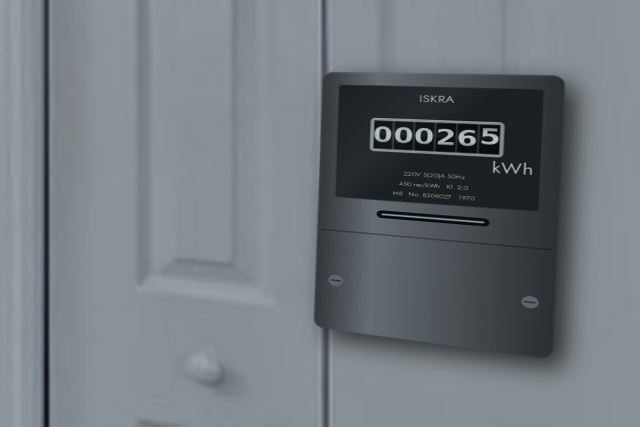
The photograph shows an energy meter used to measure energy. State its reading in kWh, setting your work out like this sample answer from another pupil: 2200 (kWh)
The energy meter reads 265 (kWh)
